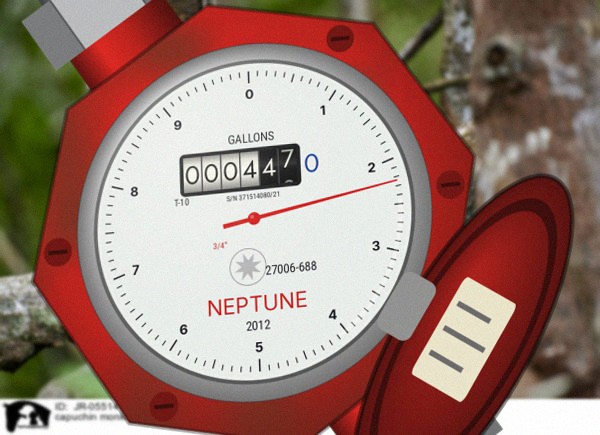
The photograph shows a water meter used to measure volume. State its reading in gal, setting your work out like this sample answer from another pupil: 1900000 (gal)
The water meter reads 4472.2 (gal)
